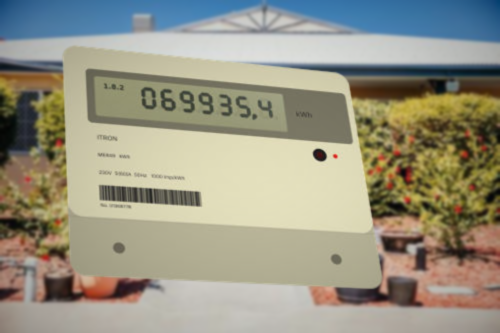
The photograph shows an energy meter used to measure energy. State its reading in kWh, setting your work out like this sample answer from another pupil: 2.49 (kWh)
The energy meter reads 69935.4 (kWh)
